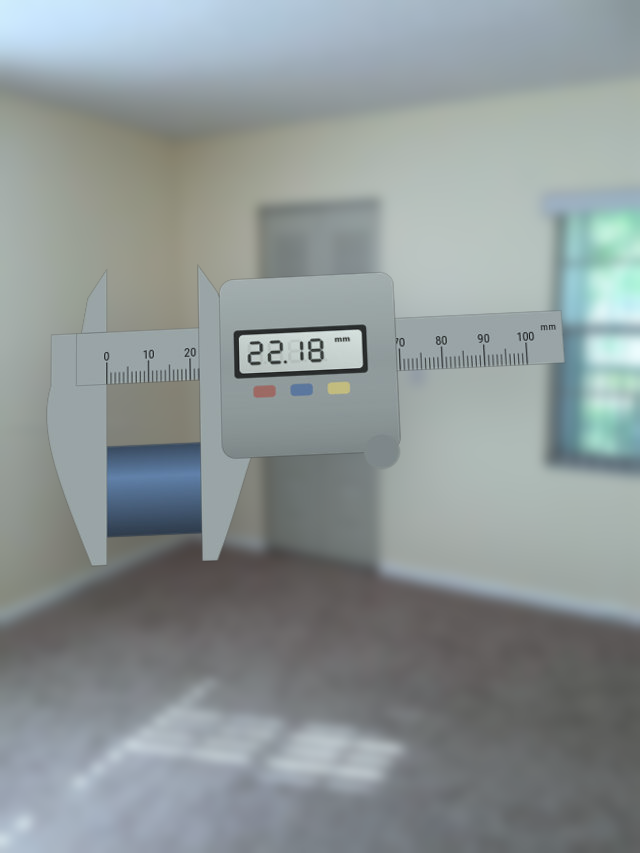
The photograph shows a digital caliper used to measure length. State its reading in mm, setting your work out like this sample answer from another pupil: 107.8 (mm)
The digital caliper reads 22.18 (mm)
